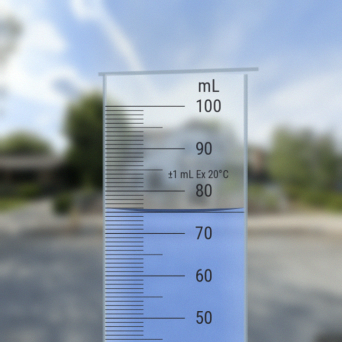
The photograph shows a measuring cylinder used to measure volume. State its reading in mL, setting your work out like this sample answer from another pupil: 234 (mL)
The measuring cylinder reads 75 (mL)
